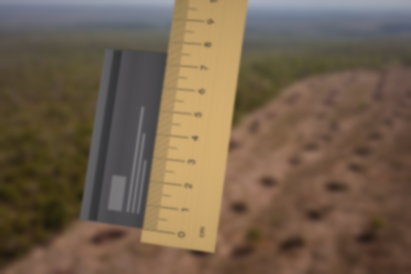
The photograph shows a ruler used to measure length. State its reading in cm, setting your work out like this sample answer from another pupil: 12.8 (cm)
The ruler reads 7.5 (cm)
